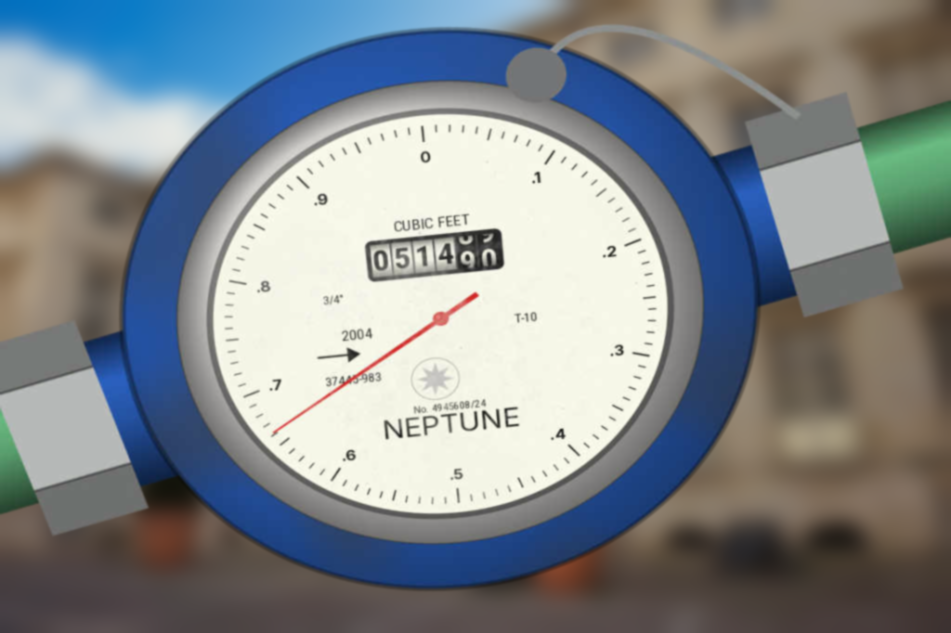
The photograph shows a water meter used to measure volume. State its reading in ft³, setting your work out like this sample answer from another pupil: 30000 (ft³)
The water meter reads 51489.66 (ft³)
